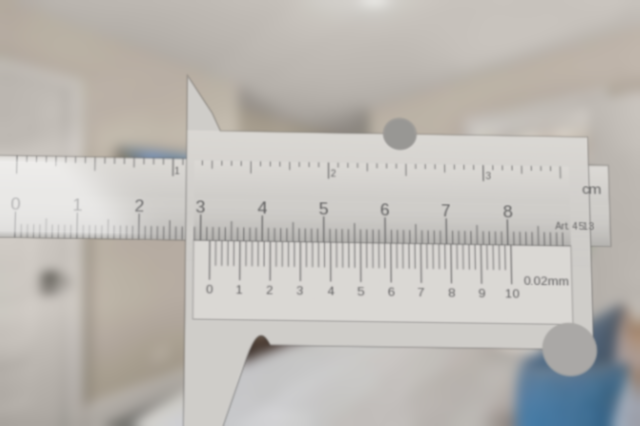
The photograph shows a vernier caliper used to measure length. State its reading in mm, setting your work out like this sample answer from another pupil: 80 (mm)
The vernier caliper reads 31.5 (mm)
